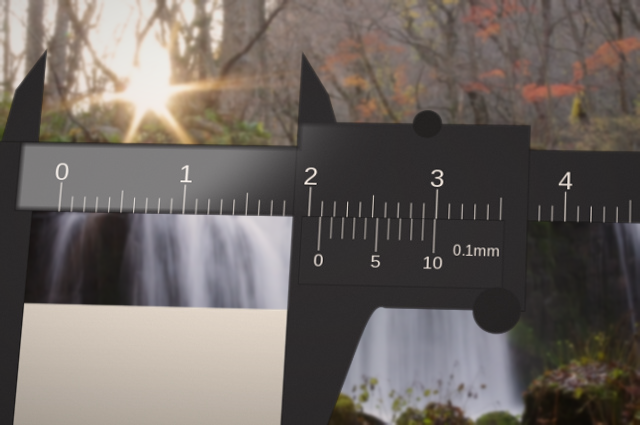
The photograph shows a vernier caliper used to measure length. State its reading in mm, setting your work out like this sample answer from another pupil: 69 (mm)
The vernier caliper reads 20.9 (mm)
